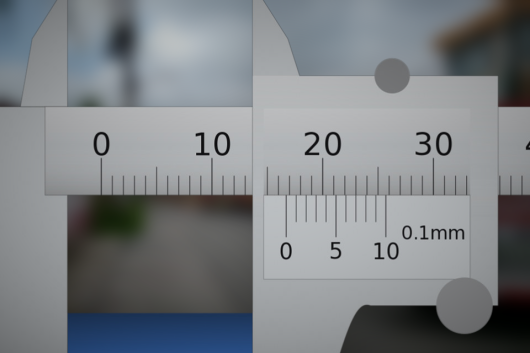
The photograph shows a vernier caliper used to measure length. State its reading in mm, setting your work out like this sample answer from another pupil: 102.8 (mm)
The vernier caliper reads 16.7 (mm)
